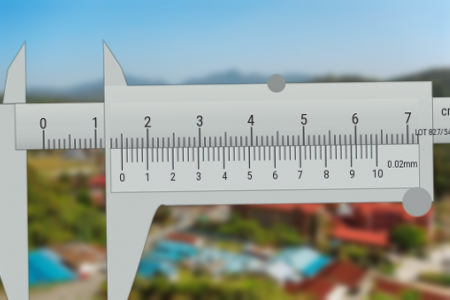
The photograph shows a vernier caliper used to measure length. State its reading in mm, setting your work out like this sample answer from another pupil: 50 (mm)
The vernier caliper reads 15.0 (mm)
